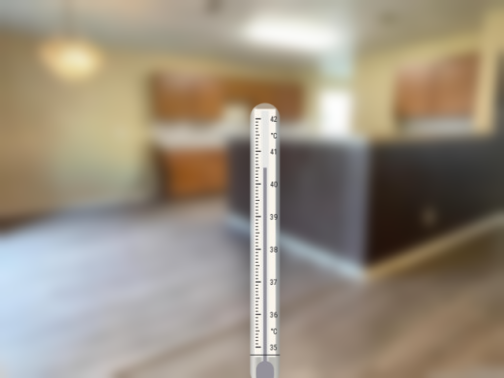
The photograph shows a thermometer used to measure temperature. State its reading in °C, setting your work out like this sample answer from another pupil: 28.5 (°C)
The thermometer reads 40.5 (°C)
